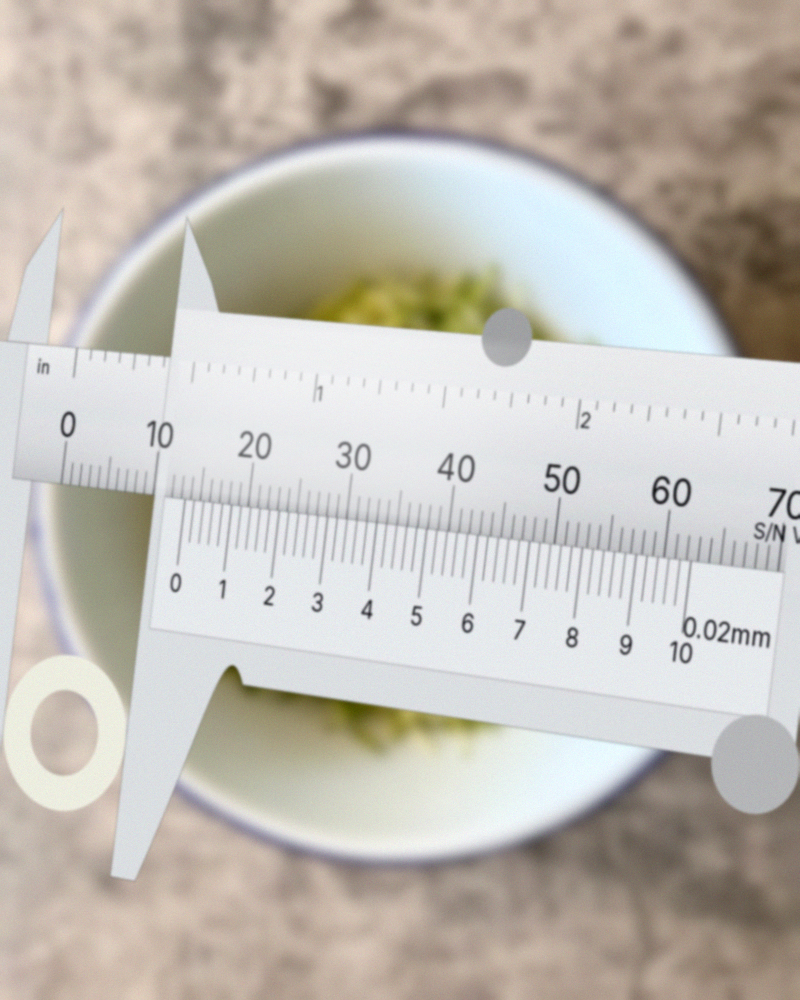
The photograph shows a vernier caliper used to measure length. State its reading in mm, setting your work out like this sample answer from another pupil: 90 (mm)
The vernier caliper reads 13.4 (mm)
